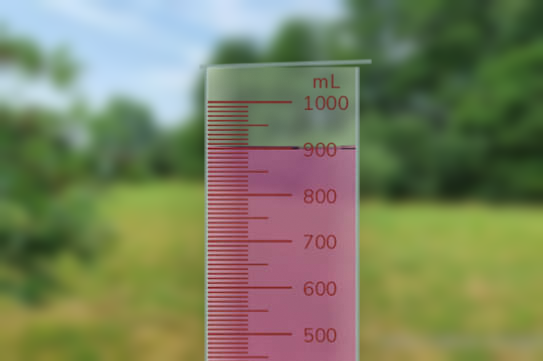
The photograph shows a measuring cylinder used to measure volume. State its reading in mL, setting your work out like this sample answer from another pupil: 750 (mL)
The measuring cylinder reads 900 (mL)
